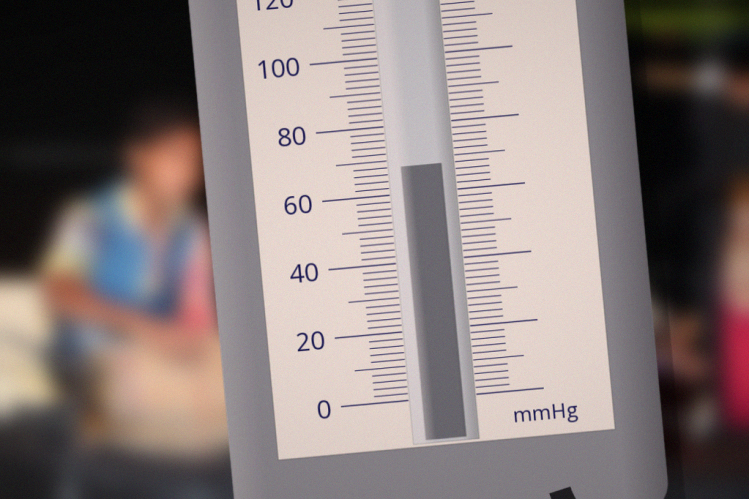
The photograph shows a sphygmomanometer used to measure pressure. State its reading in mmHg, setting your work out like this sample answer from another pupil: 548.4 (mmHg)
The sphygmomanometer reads 68 (mmHg)
